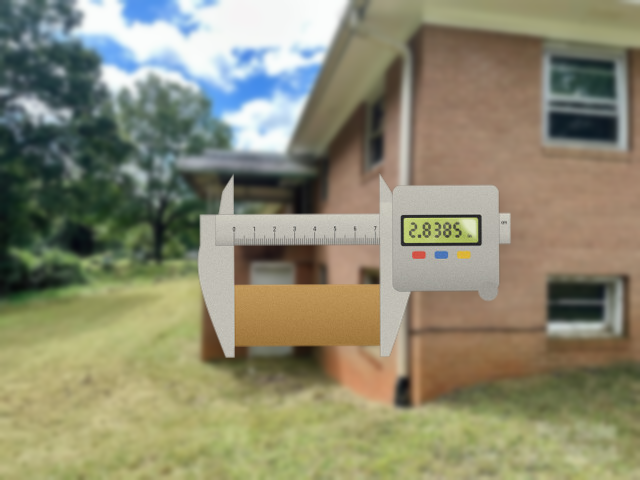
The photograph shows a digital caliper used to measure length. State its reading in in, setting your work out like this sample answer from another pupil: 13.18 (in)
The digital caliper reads 2.8385 (in)
